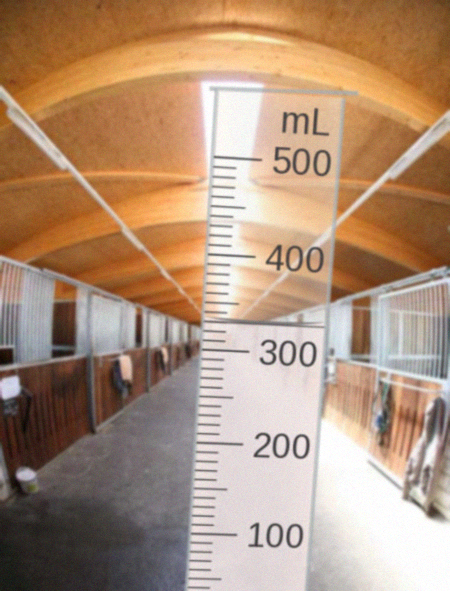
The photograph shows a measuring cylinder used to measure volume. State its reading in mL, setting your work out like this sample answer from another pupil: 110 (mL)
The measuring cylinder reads 330 (mL)
